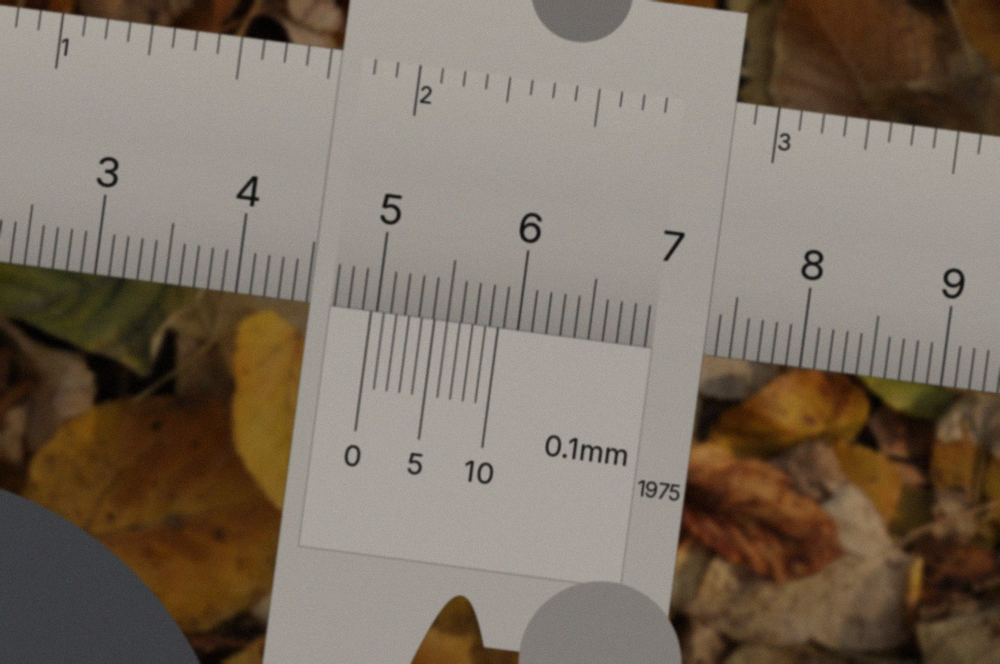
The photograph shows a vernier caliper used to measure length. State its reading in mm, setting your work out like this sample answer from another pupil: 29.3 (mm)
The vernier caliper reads 49.6 (mm)
